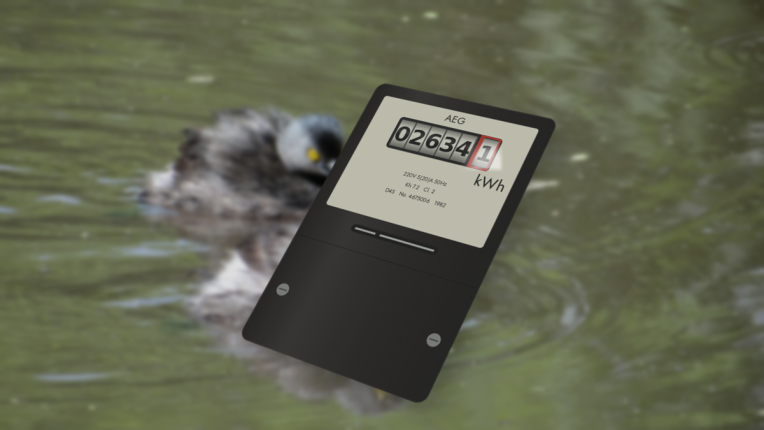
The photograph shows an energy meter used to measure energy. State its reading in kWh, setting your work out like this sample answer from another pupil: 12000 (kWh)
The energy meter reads 2634.1 (kWh)
